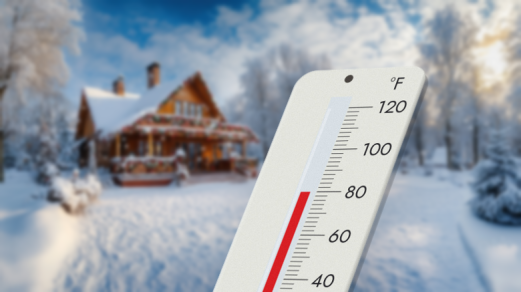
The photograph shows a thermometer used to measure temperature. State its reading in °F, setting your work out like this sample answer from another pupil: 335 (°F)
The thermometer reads 80 (°F)
